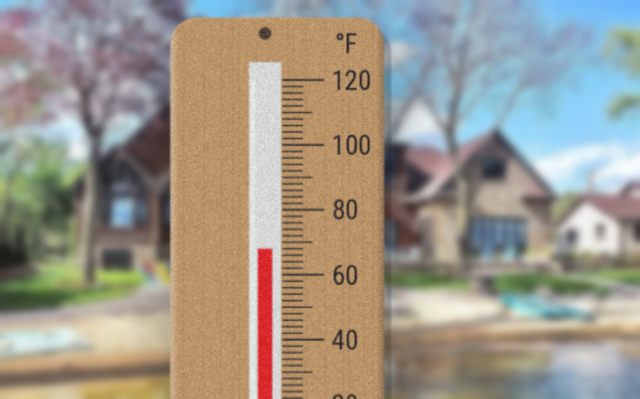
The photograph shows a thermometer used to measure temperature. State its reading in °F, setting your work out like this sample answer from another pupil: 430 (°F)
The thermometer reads 68 (°F)
